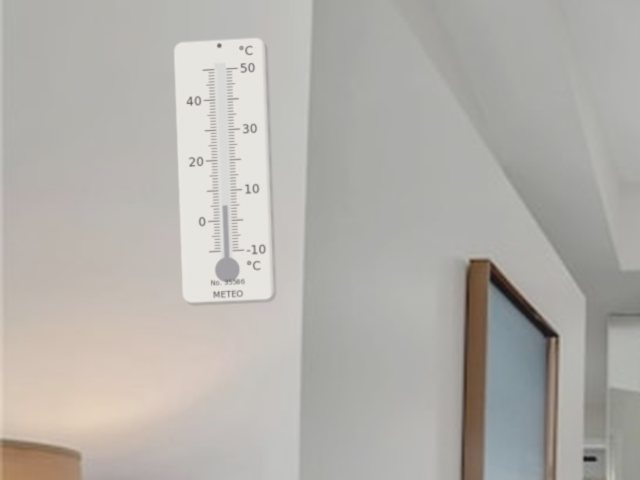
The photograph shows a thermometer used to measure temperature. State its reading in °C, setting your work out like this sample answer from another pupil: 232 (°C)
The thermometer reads 5 (°C)
